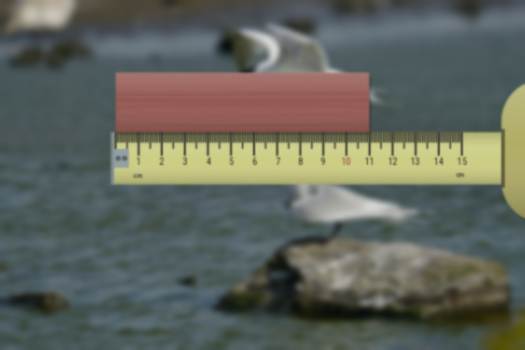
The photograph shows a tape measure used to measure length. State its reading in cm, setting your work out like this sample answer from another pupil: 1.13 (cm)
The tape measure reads 11 (cm)
